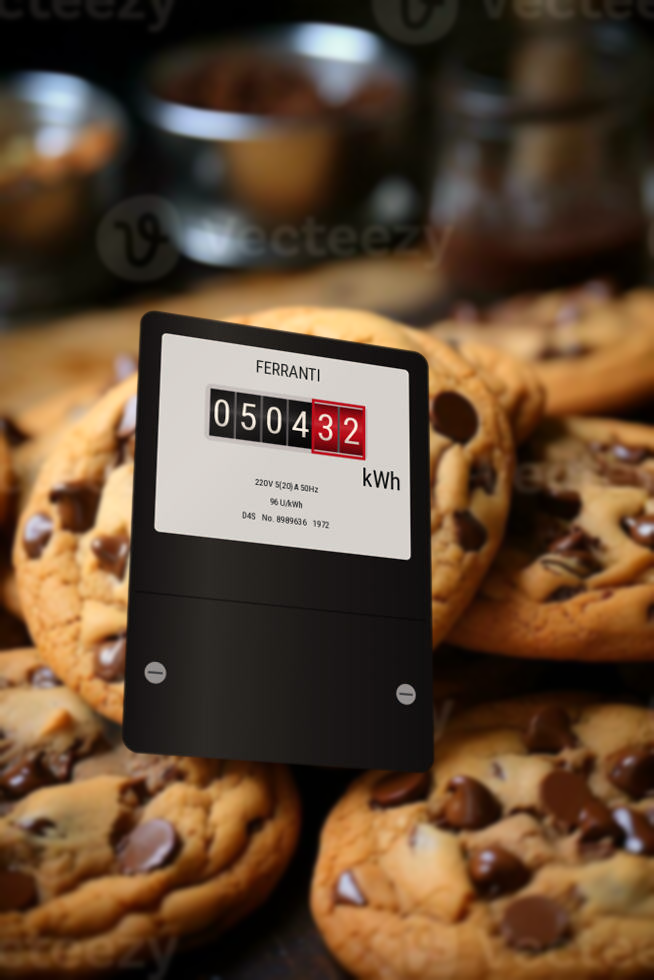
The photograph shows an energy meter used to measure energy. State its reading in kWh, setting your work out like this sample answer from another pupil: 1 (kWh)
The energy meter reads 504.32 (kWh)
